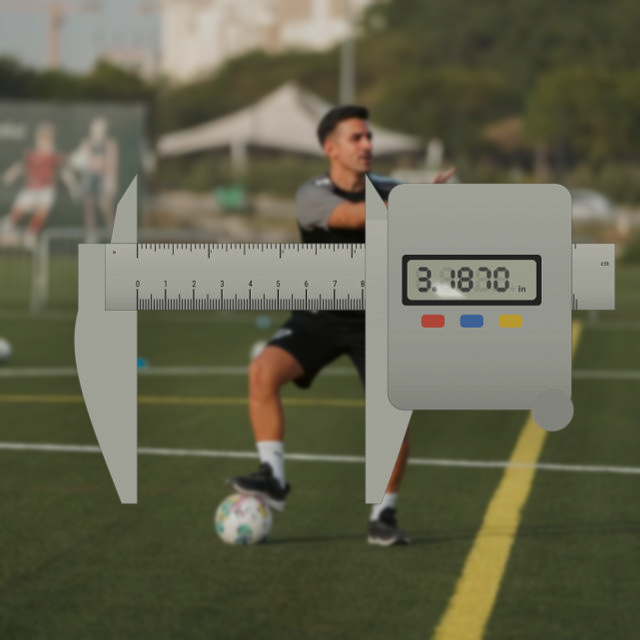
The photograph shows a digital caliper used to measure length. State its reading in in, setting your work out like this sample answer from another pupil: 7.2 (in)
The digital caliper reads 3.1870 (in)
